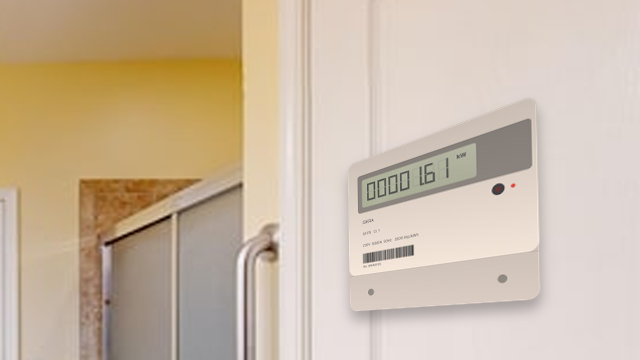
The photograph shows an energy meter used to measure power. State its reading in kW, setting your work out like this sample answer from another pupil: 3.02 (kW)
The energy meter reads 1.61 (kW)
